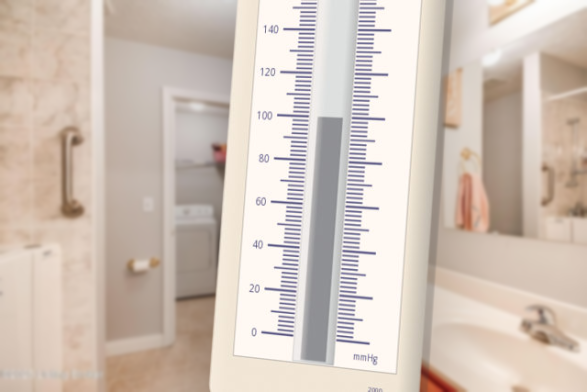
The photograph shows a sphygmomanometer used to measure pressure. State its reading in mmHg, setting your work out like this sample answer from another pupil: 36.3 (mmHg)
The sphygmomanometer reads 100 (mmHg)
